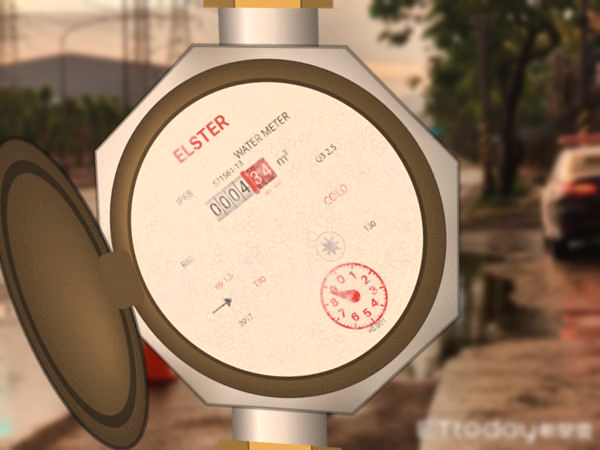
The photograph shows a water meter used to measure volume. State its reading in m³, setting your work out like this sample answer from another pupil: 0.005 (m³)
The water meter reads 4.348 (m³)
